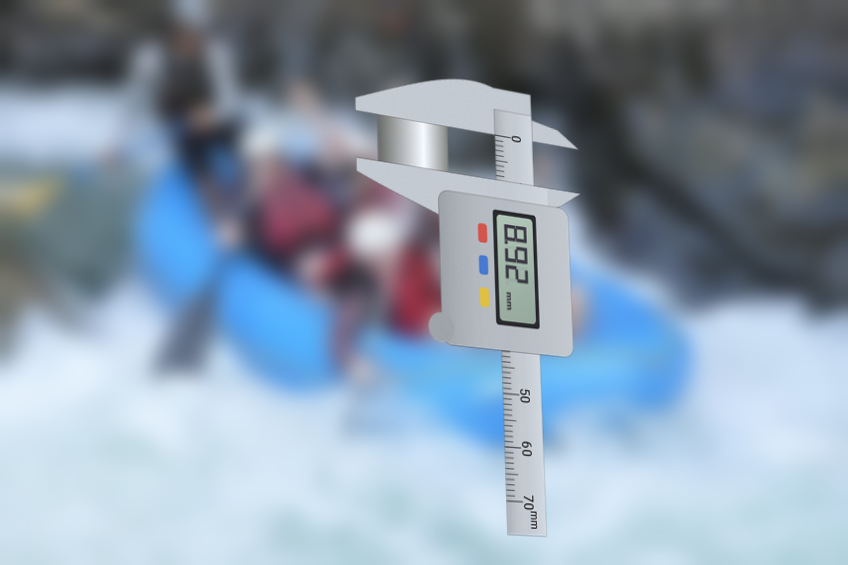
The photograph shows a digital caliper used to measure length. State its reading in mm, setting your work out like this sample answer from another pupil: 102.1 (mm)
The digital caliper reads 8.92 (mm)
